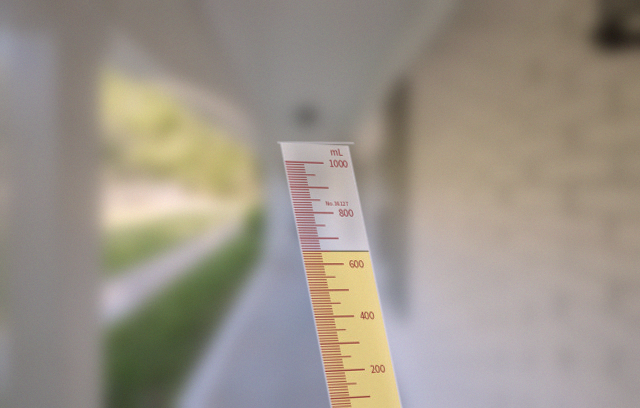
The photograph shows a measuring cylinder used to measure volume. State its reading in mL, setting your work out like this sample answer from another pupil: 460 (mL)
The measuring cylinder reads 650 (mL)
